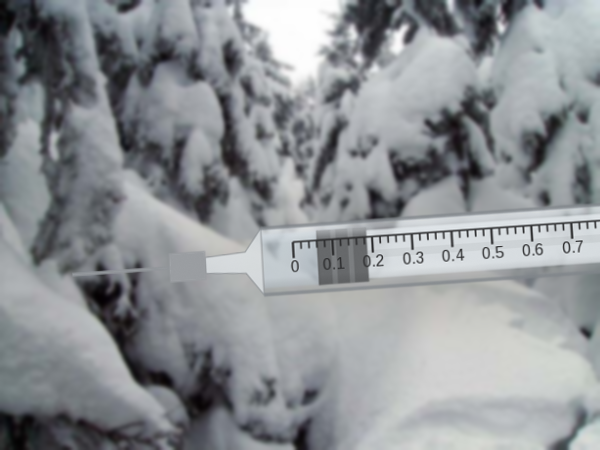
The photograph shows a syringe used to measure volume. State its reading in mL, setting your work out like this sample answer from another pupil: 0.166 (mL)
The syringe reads 0.06 (mL)
